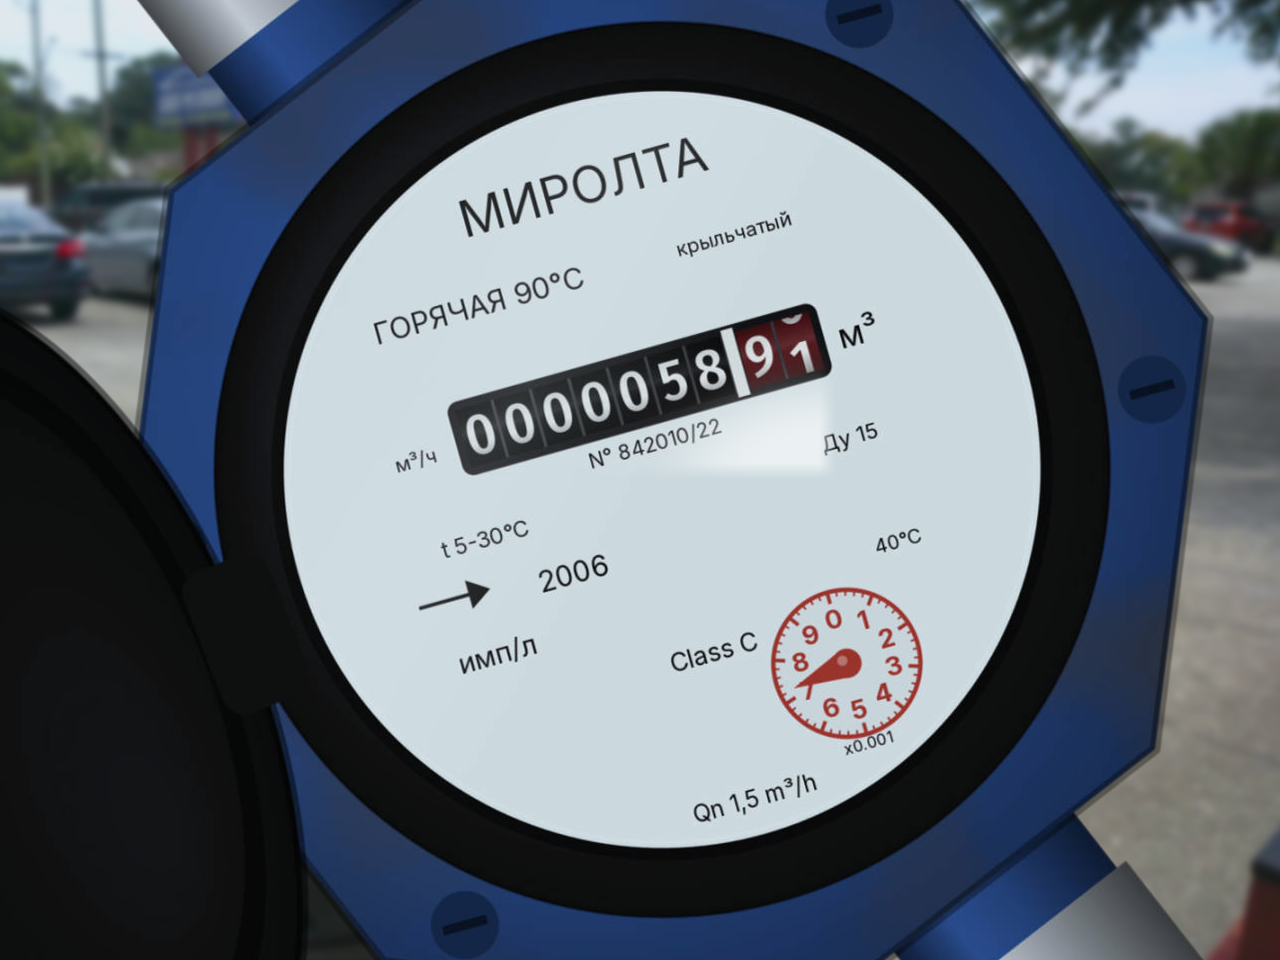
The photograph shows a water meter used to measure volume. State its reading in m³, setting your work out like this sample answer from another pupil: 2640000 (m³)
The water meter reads 58.907 (m³)
